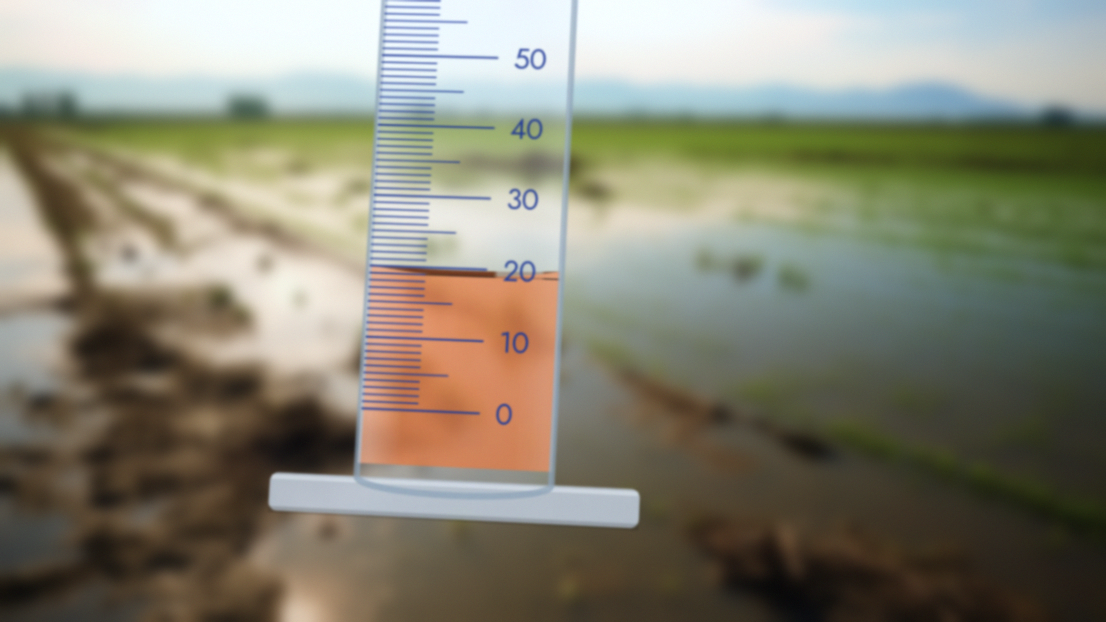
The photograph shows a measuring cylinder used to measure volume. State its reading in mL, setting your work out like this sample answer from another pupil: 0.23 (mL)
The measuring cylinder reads 19 (mL)
